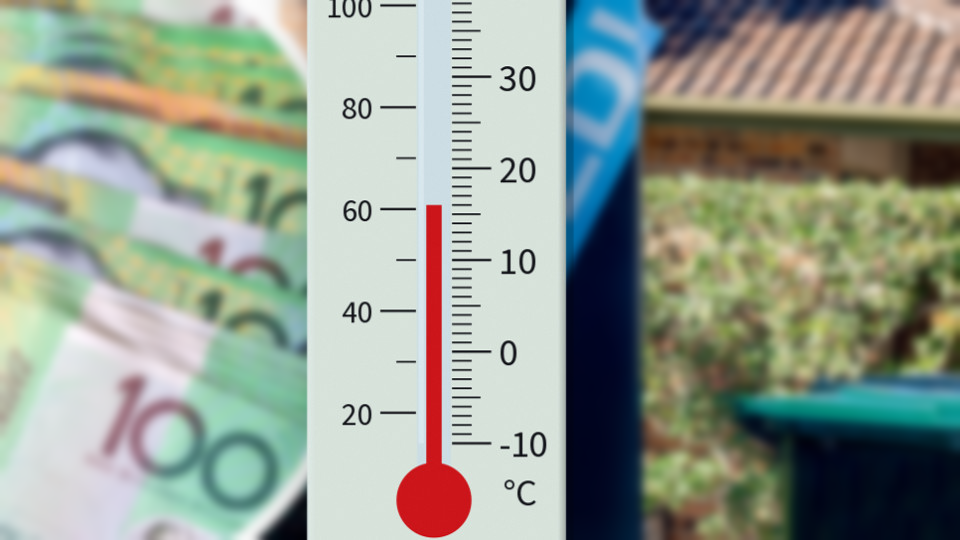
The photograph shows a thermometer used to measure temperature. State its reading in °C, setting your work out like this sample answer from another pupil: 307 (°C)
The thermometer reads 16 (°C)
